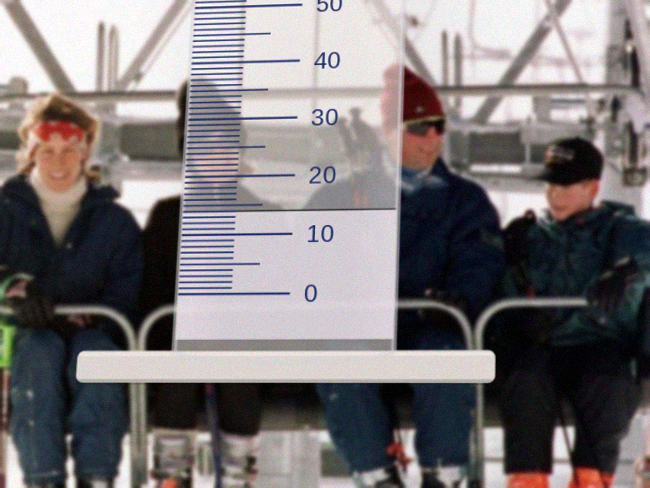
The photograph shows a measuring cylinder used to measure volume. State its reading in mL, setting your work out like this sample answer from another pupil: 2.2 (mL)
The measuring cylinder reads 14 (mL)
